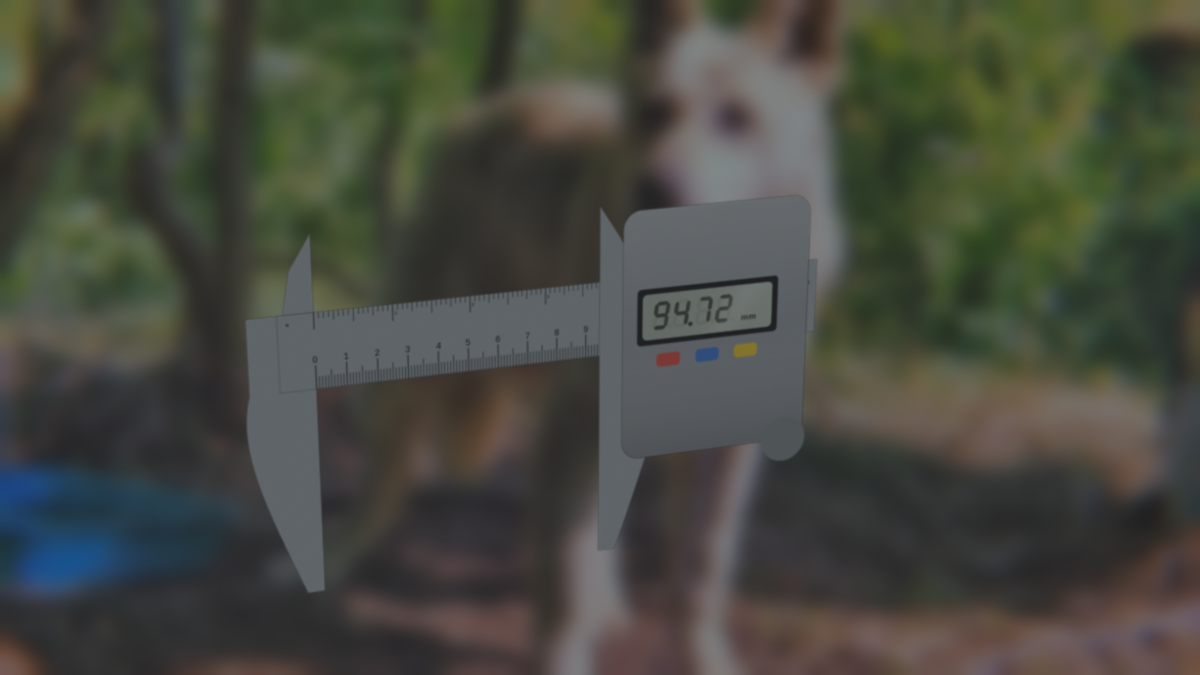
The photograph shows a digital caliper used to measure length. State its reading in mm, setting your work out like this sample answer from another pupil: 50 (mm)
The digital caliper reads 94.72 (mm)
